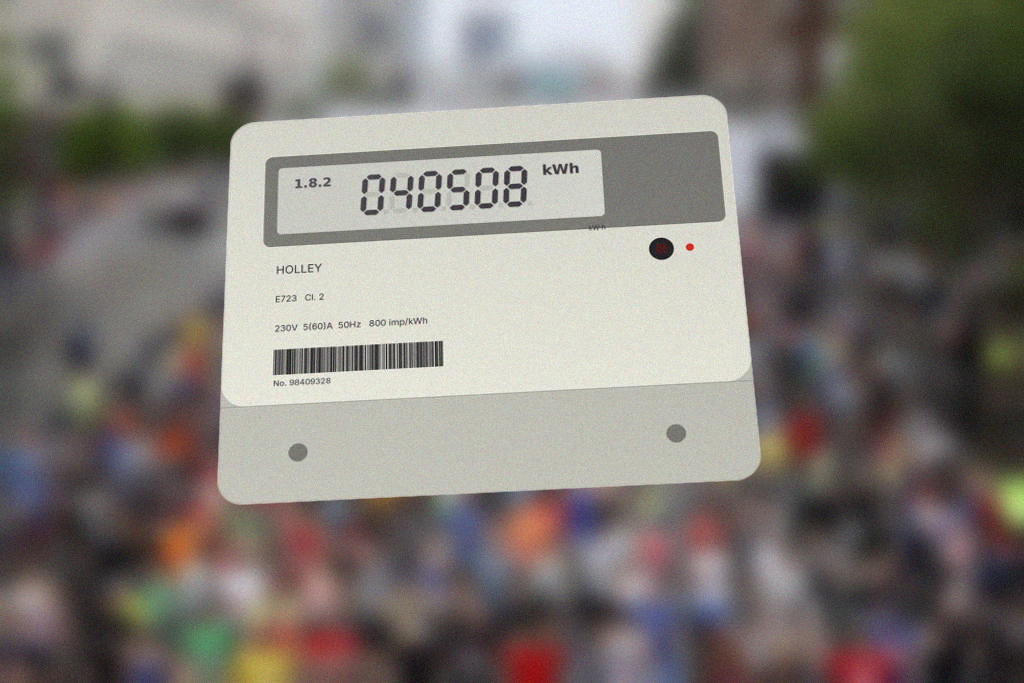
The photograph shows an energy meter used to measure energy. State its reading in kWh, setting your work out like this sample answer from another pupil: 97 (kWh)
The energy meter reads 40508 (kWh)
